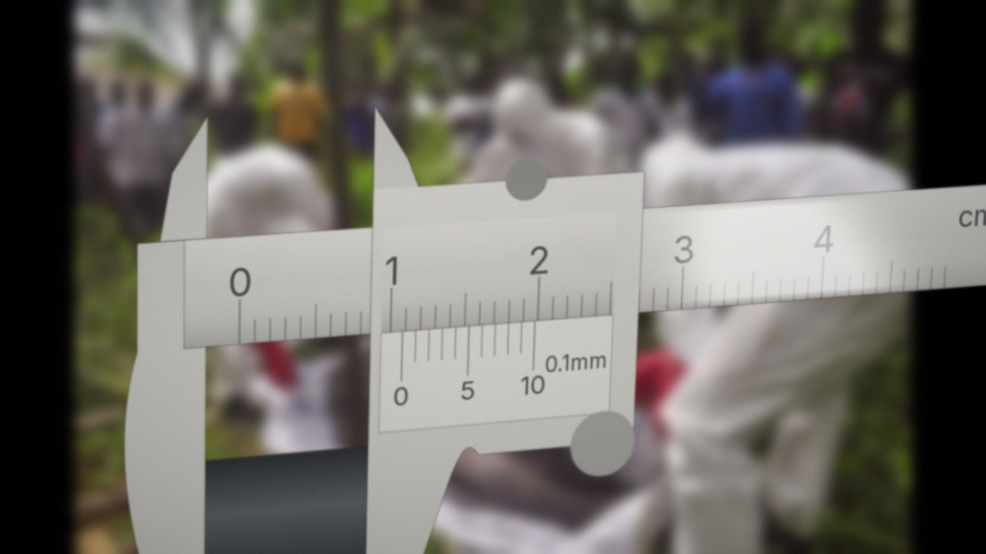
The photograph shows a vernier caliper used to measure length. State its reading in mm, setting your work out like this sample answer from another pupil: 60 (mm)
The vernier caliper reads 10.8 (mm)
